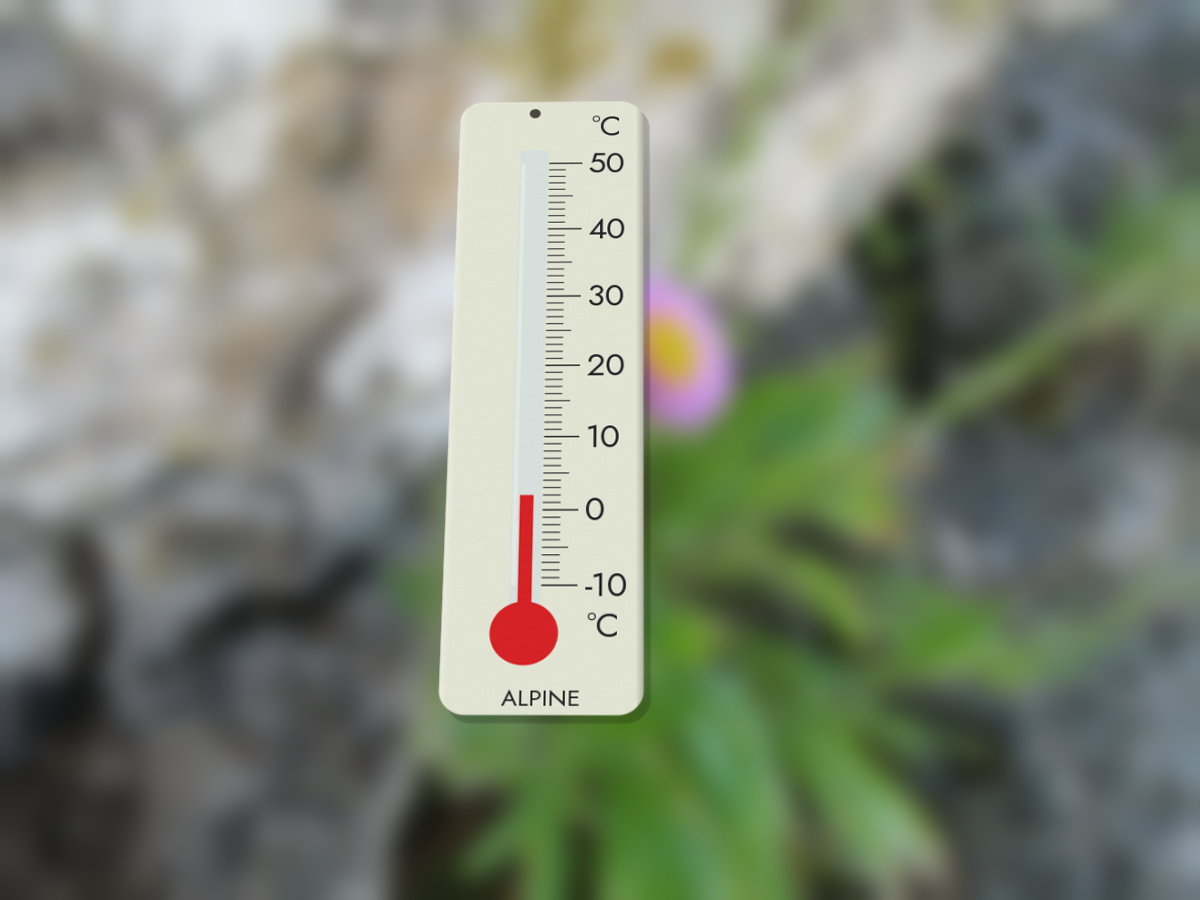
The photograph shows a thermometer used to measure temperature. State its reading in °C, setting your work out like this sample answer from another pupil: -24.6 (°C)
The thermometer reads 2 (°C)
